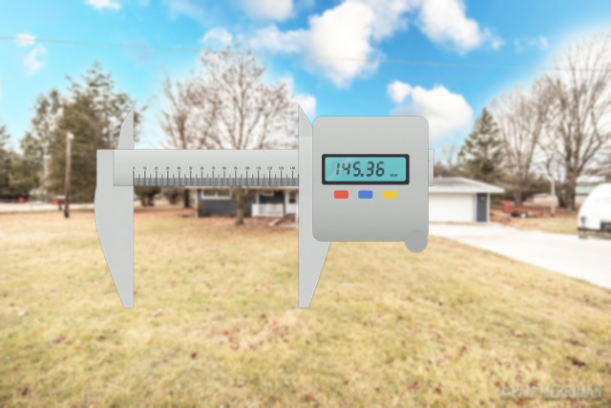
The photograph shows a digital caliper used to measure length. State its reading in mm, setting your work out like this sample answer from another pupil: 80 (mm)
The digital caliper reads 145.36 (mm)
